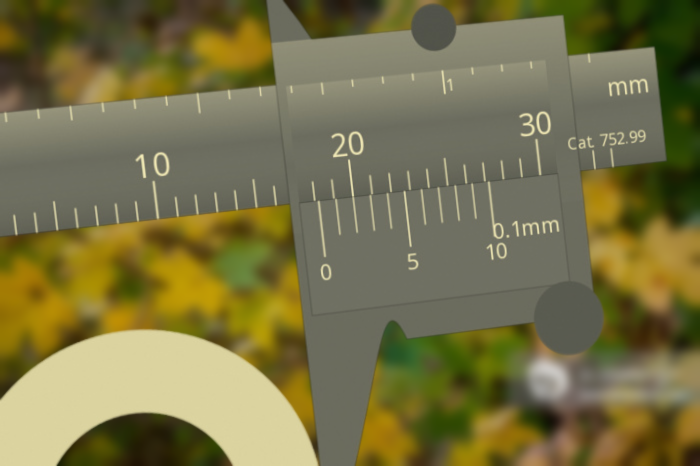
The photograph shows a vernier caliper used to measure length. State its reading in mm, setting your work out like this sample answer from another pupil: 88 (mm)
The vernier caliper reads 18.2 (mm)
